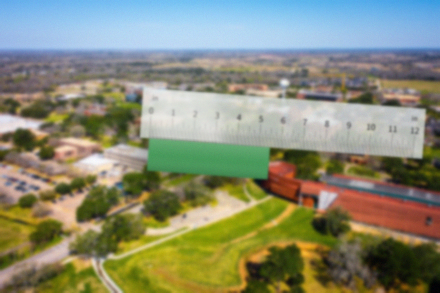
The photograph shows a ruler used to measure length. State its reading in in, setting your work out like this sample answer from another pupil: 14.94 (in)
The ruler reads 5.5 (in)
